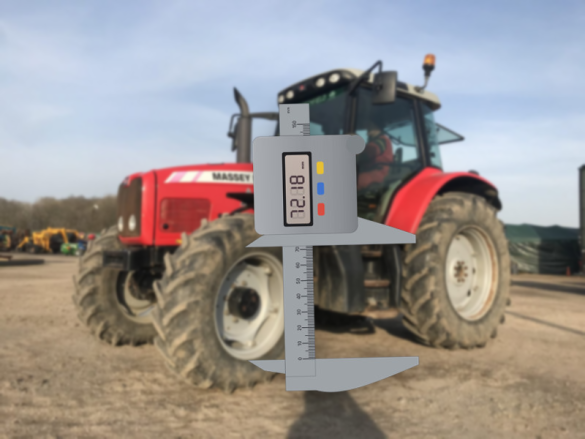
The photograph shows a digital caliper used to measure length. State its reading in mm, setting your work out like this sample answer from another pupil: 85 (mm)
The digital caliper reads 72.18 (mm)
